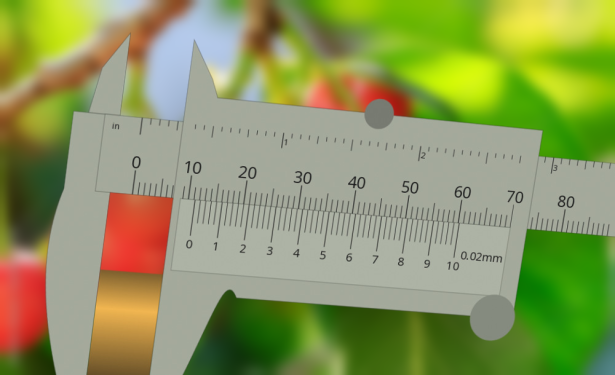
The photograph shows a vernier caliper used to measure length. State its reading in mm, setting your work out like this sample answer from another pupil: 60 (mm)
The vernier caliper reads 11.2 (mm)
